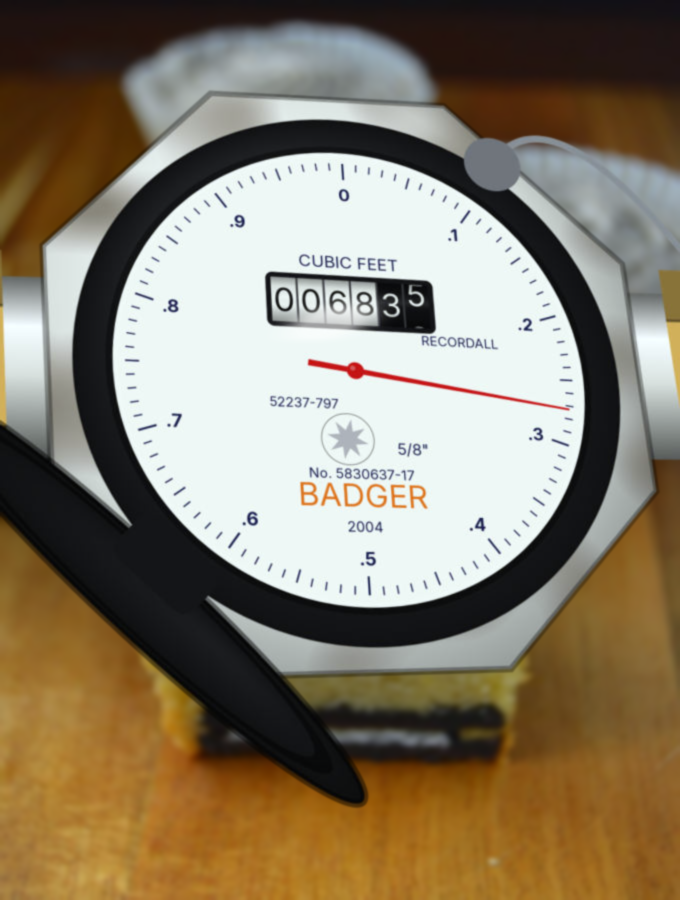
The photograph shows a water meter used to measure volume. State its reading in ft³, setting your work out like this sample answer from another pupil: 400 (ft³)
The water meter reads 6835.27 (ft³)
